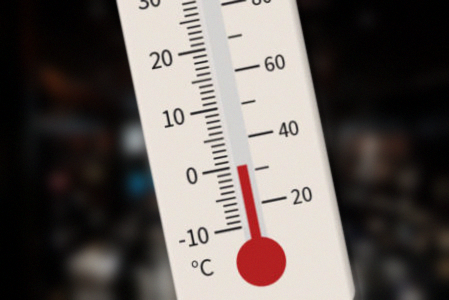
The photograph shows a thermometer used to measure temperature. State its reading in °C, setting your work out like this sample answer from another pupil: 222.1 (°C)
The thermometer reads 0 (°C)
